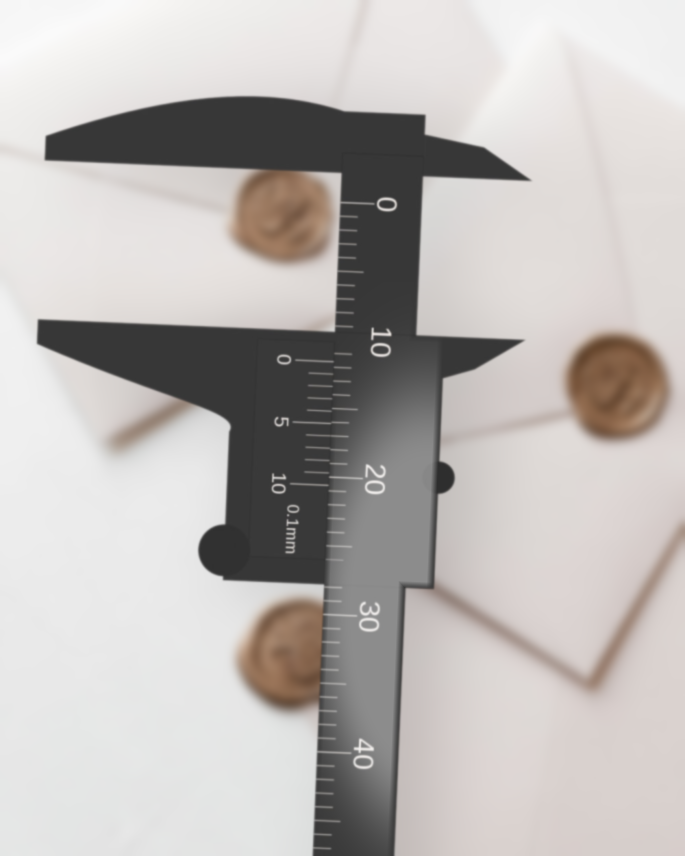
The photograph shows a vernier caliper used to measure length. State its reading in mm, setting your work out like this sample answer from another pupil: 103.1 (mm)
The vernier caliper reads 11.6 (mm)
